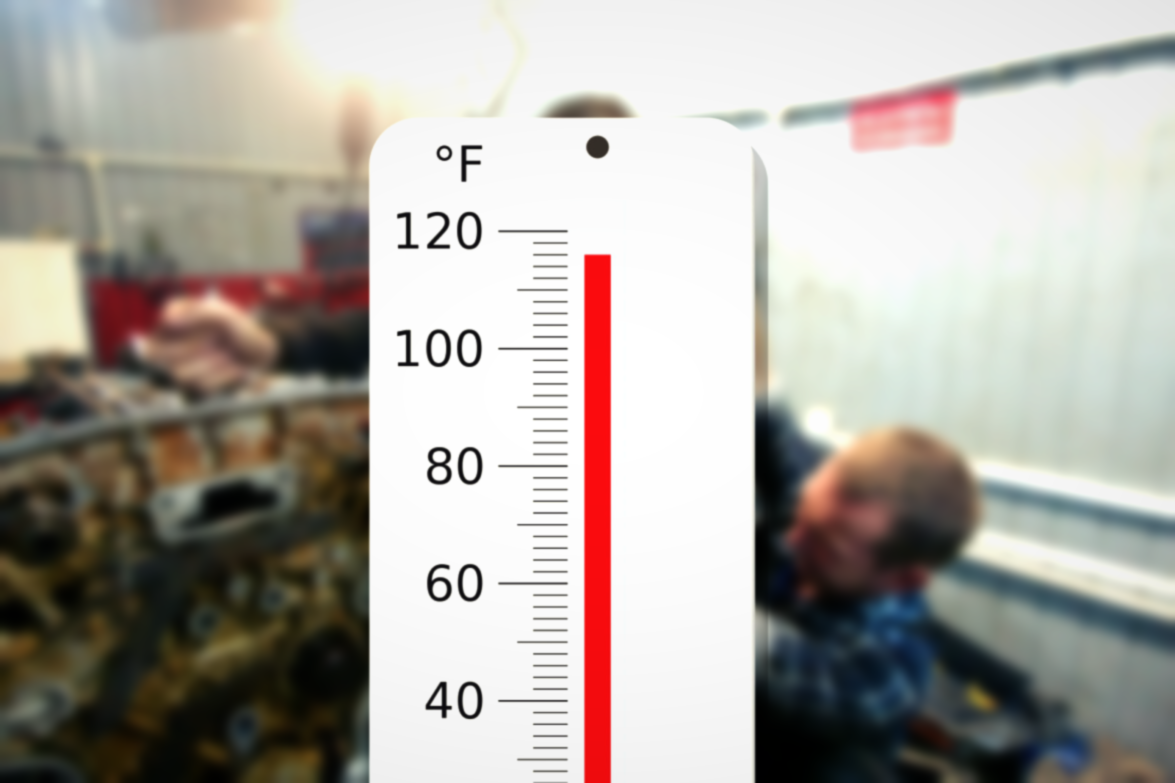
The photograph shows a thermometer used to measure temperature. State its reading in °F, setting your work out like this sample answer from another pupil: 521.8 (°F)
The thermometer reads 116 (°F)
